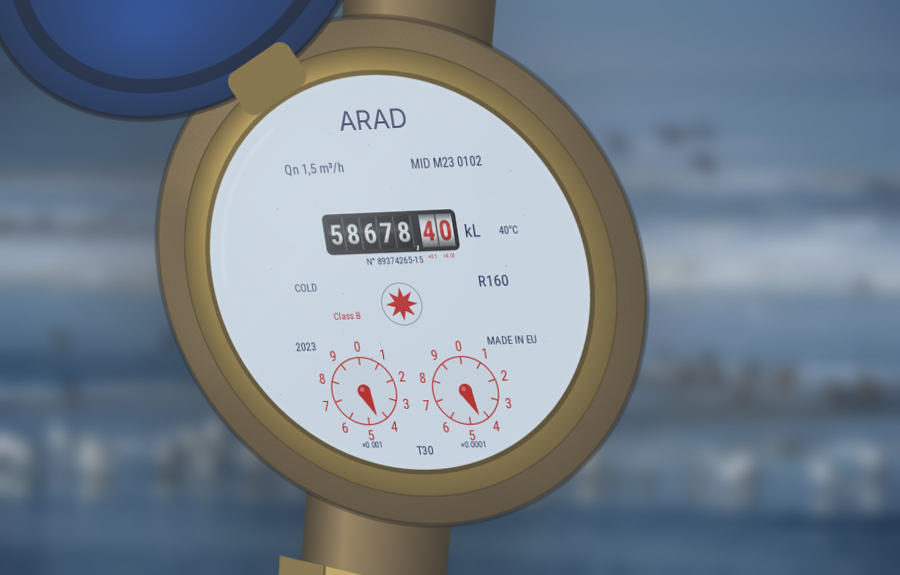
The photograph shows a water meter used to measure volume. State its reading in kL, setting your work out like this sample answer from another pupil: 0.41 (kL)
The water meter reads 58678.4044 (kL)
